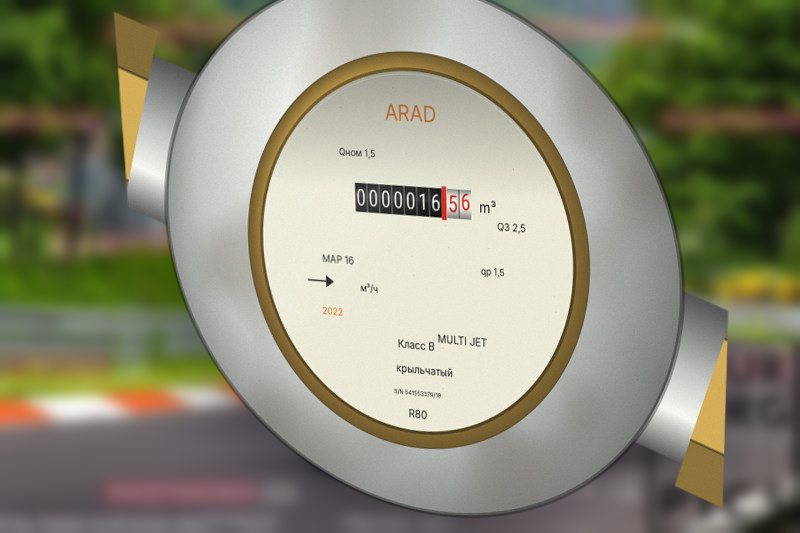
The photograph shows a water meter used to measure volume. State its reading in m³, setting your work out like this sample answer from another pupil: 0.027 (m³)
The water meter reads 16.56 (m³)
